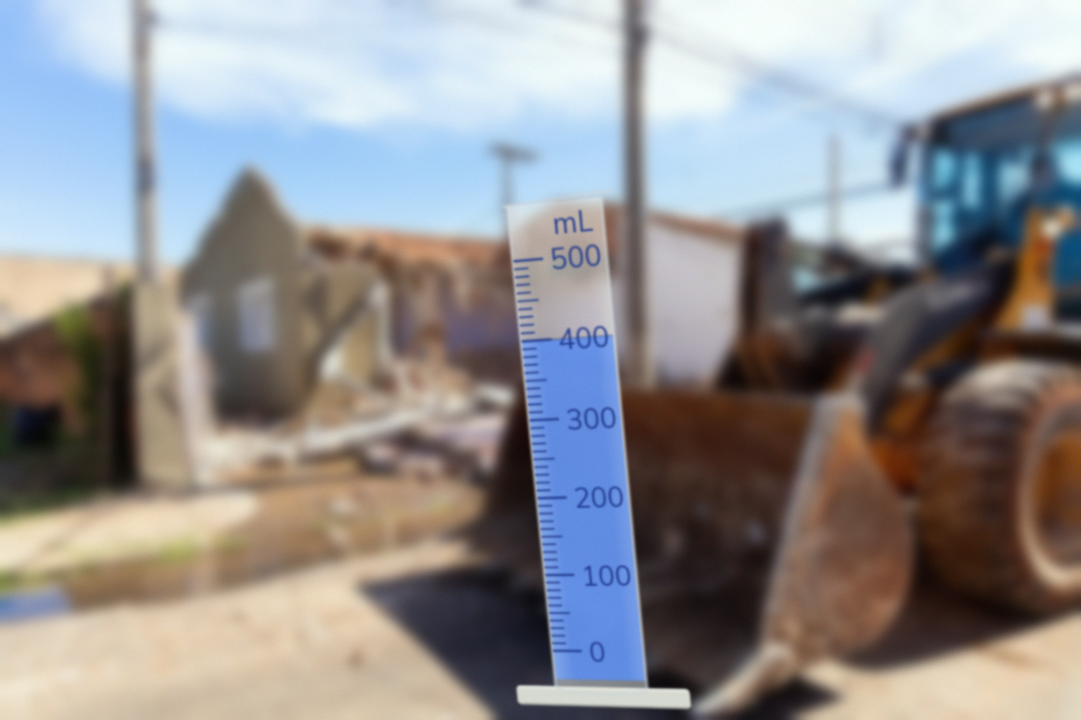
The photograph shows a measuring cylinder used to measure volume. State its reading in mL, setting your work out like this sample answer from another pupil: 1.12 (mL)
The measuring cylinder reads 400 (mL)
